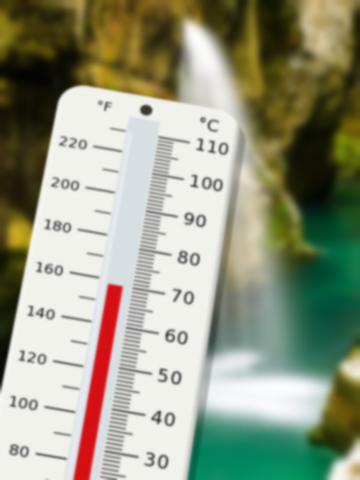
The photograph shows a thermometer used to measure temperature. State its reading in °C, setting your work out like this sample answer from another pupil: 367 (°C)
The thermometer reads 70 (°C)
